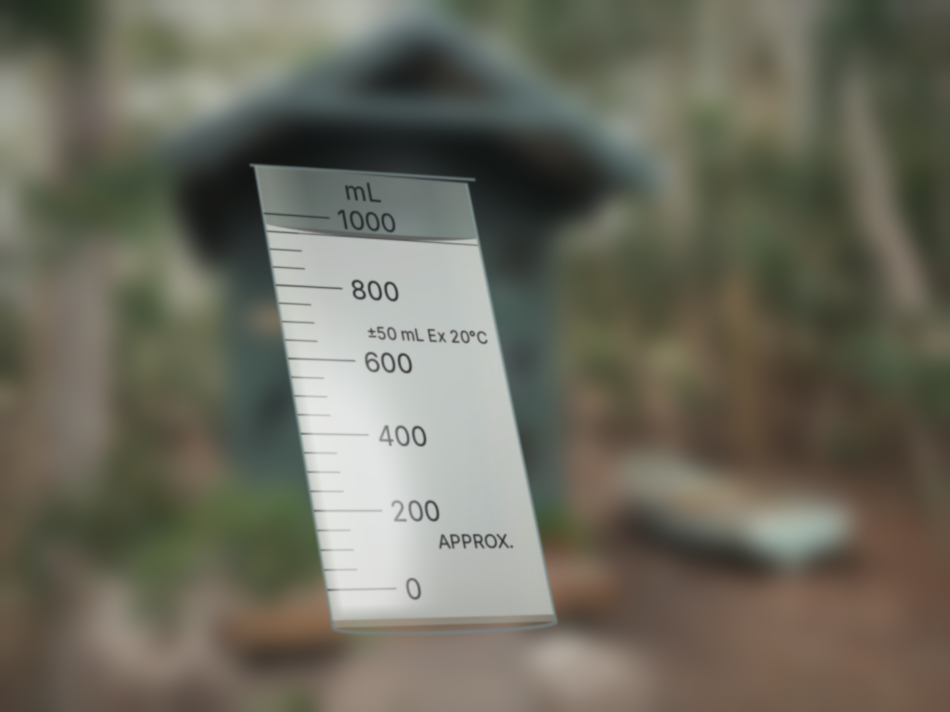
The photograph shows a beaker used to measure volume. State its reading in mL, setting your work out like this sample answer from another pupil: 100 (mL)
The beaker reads 950 (mL)
